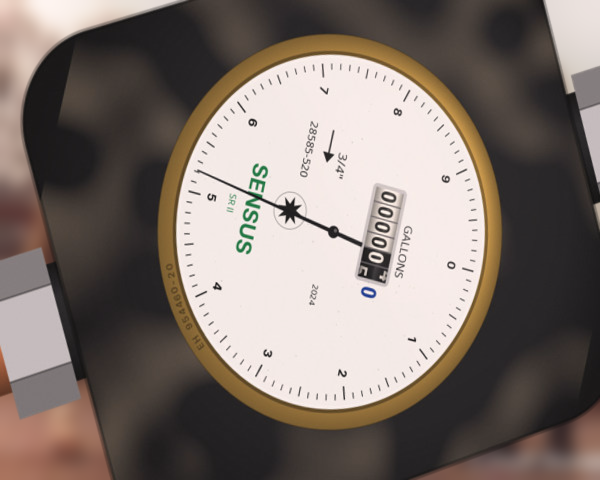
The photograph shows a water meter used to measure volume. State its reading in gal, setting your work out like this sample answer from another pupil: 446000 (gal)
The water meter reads 45.2 (gal)
